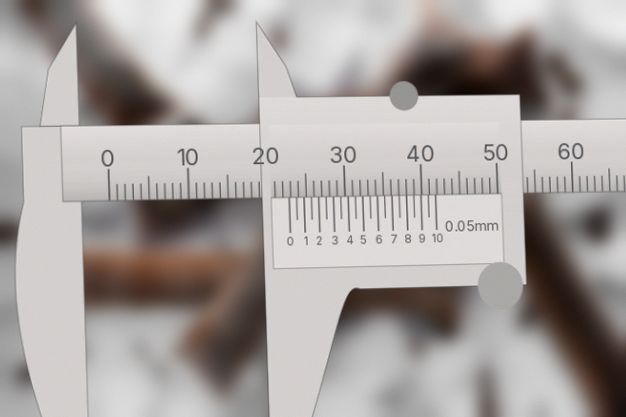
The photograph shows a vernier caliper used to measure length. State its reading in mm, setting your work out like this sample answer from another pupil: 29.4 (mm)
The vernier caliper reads 22.8 (mm)
